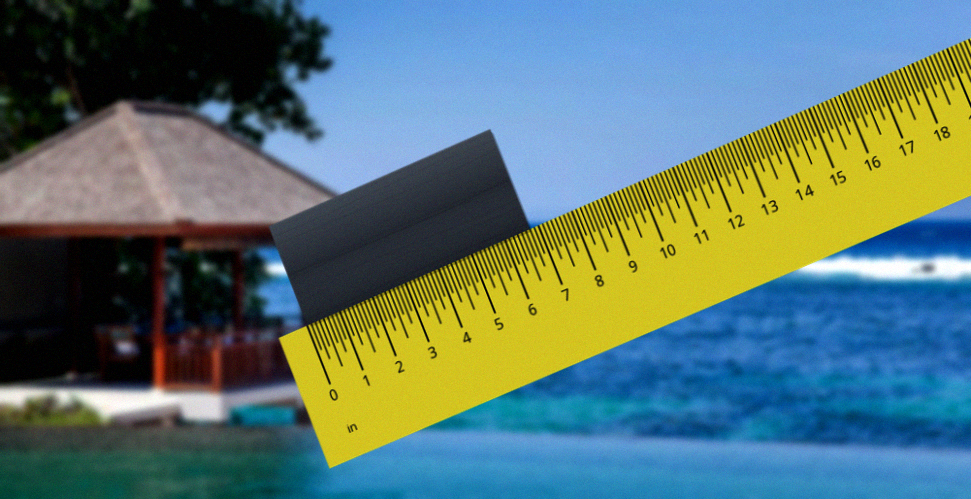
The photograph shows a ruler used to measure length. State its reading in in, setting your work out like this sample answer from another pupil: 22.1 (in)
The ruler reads 6.75 (in)
